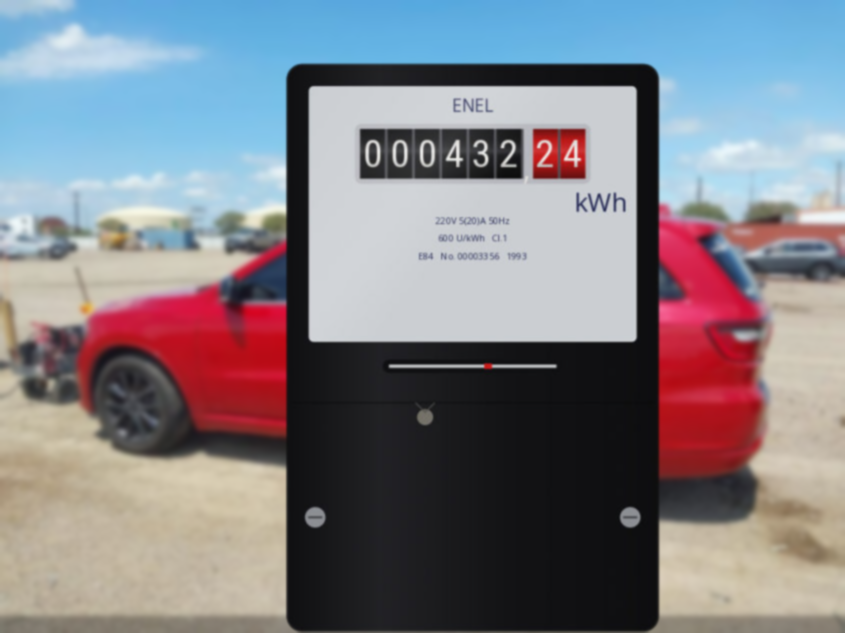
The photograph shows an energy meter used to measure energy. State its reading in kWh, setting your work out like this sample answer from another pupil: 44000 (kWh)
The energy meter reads 432.24 (kWh)
